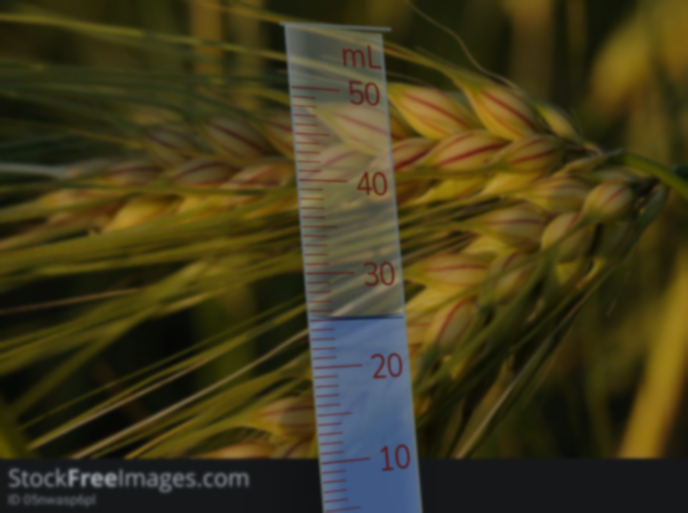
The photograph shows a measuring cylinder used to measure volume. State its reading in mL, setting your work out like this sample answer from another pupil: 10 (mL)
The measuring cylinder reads 25 (mL)
